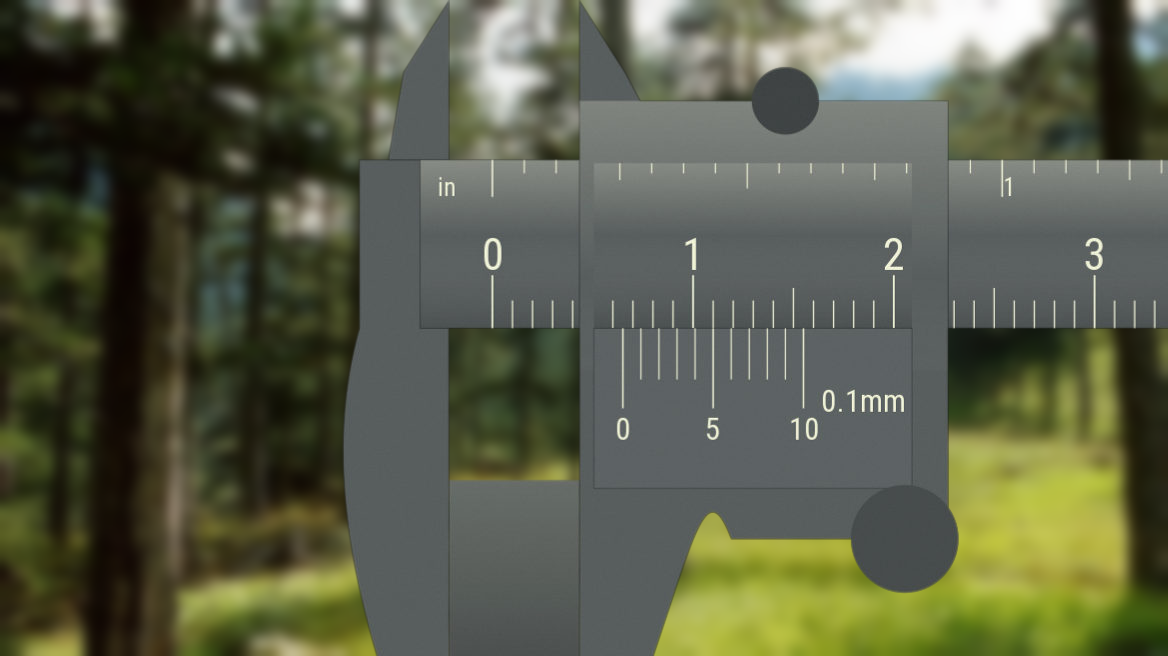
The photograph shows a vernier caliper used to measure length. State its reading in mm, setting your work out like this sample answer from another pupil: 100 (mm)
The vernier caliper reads 6.5 (mm)
